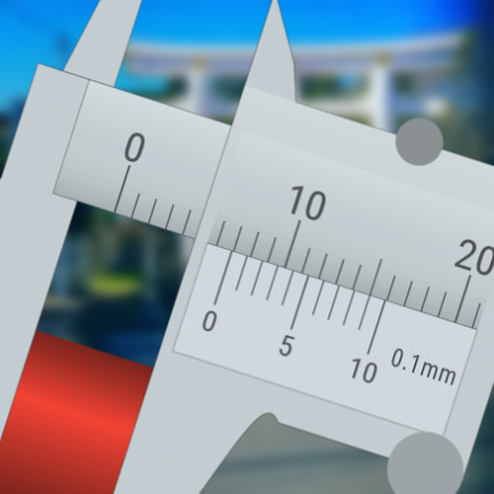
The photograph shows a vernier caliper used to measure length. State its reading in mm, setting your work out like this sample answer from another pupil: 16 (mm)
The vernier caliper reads 6.9 (mm)
